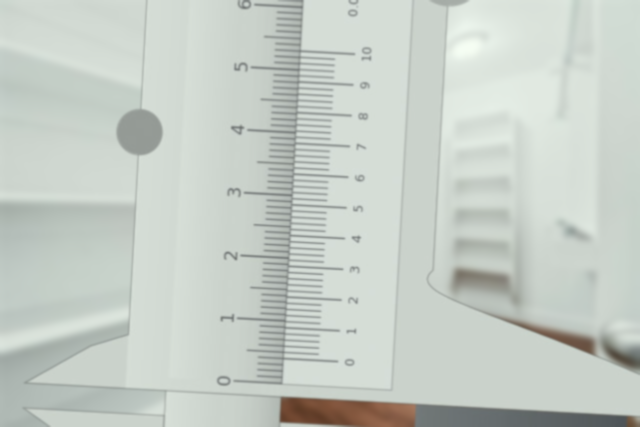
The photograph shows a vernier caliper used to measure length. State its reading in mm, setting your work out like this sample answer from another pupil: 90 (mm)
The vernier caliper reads 4.0 (mm)
